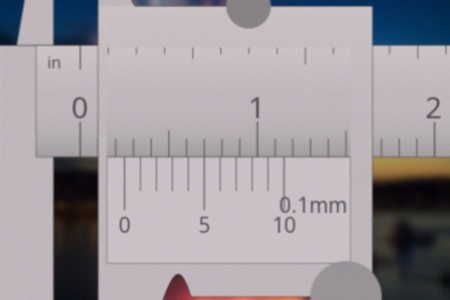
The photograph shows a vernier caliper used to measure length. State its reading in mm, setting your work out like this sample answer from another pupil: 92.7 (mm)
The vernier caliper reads 2.5 (mm)
